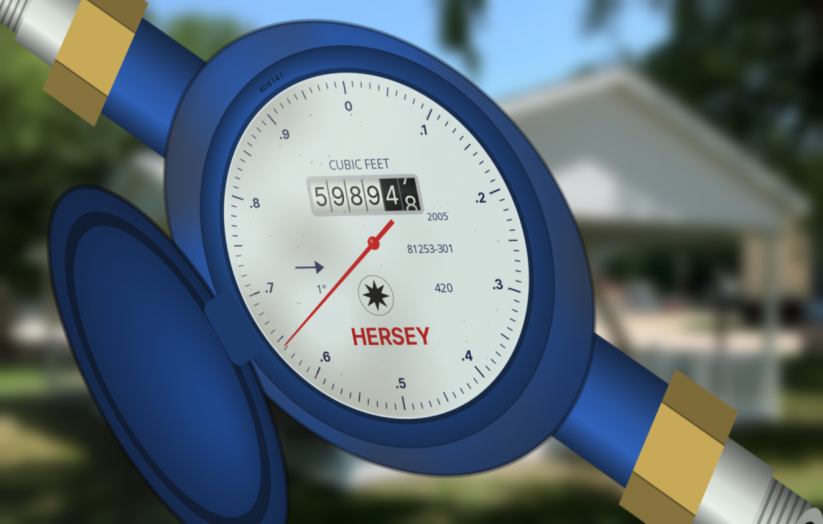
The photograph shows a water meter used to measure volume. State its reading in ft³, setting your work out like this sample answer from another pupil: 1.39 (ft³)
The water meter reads 598947.64 (ft³)
